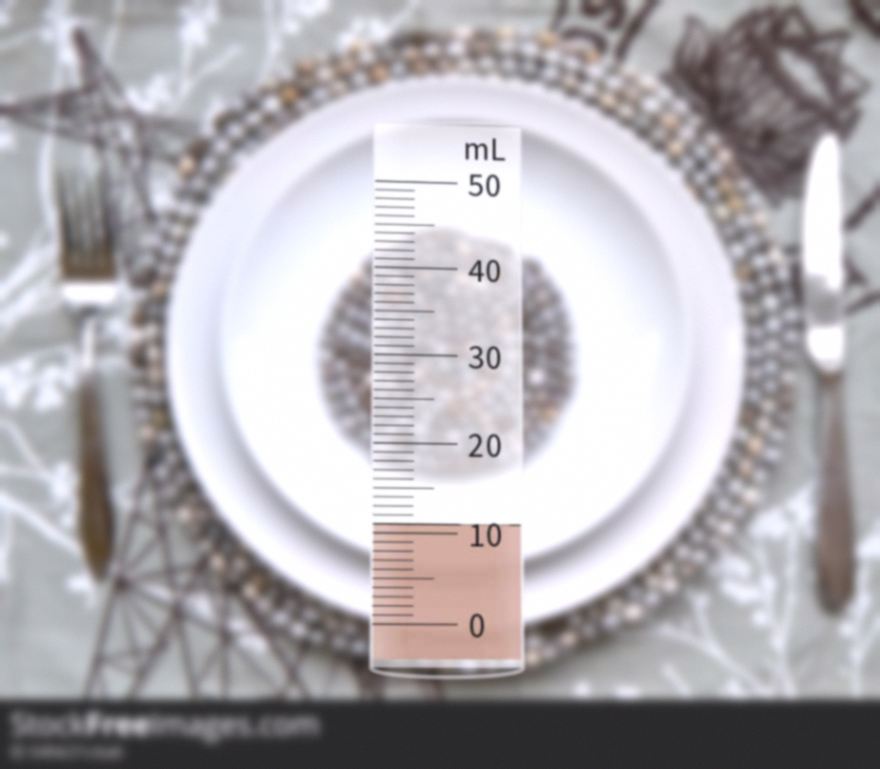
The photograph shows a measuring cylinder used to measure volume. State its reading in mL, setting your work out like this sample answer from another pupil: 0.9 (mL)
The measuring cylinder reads 11 (mL)
